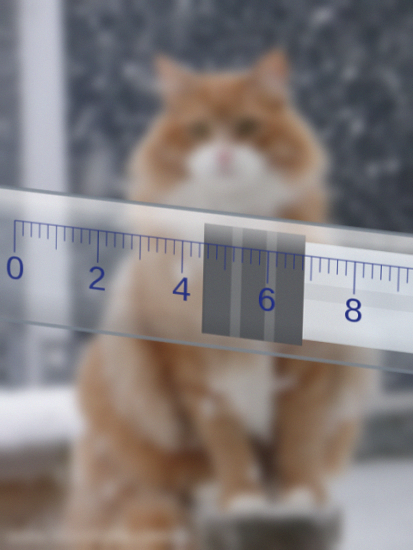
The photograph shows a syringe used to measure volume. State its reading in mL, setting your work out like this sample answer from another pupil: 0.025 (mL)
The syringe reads 4.5 (mL)
